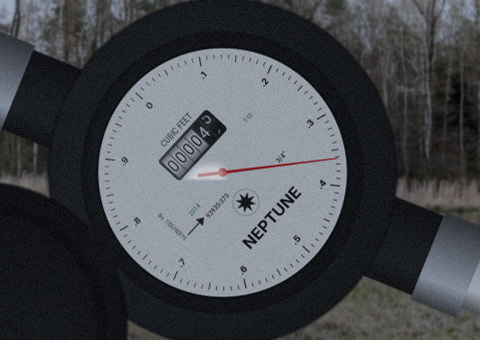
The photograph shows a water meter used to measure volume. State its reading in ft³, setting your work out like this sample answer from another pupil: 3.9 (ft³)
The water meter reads 45.36 (ft³)
